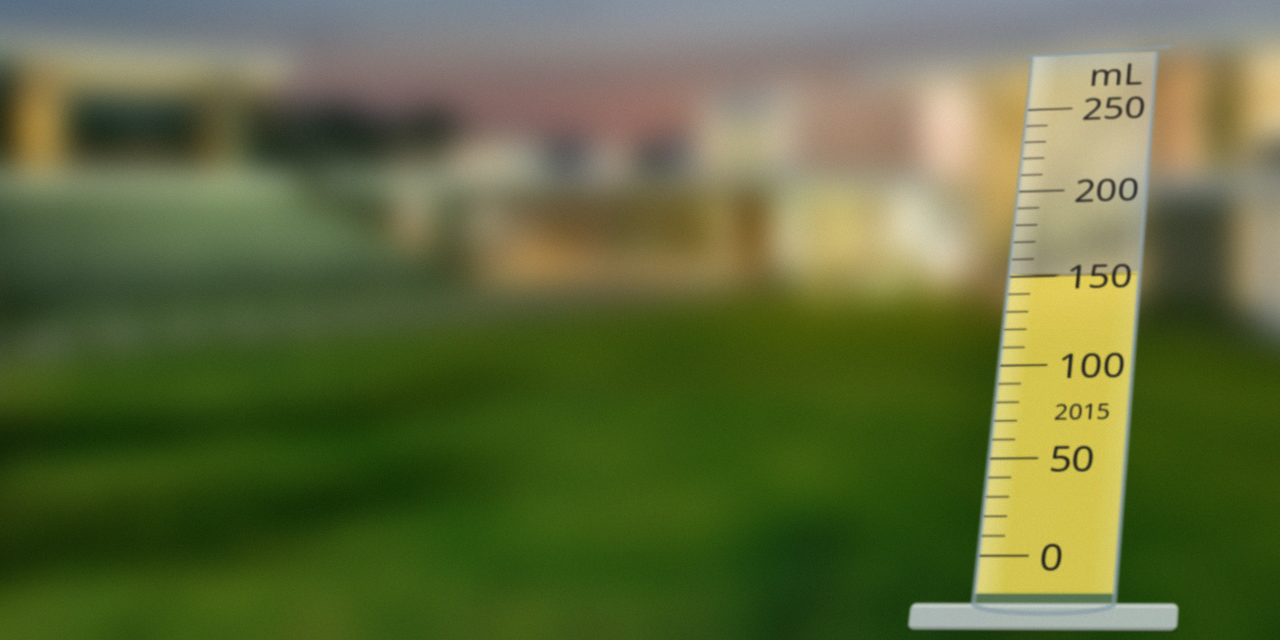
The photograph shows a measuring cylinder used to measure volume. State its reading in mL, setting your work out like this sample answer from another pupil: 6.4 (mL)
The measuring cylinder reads 150 (mL)
